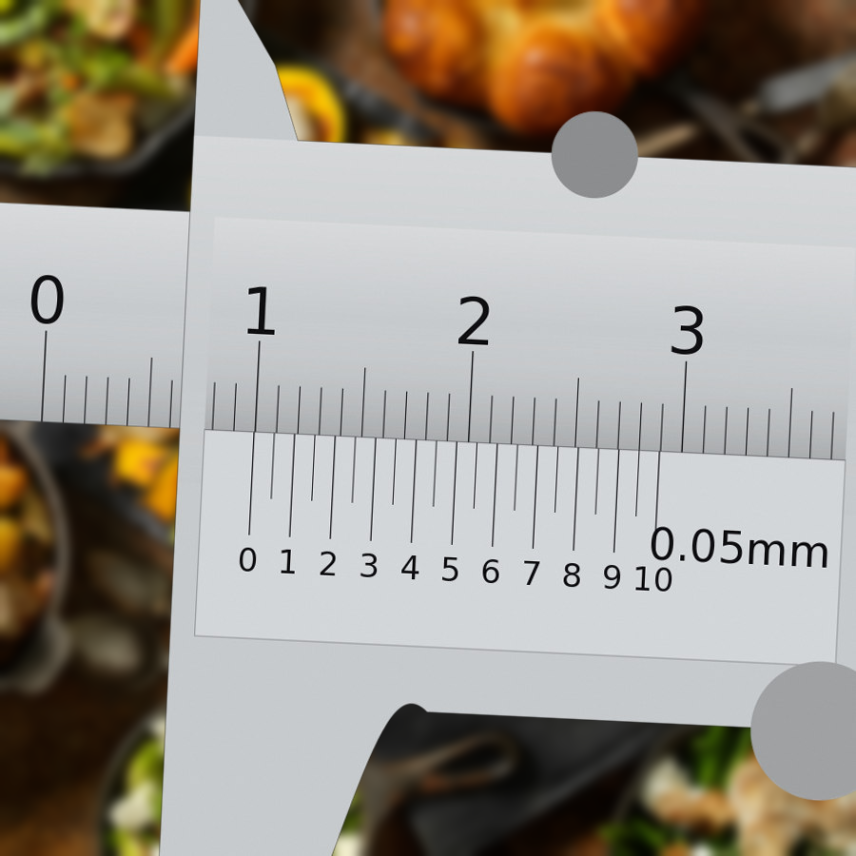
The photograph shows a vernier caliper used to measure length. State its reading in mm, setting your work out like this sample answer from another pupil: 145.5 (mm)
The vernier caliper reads 9.95 (mm)
